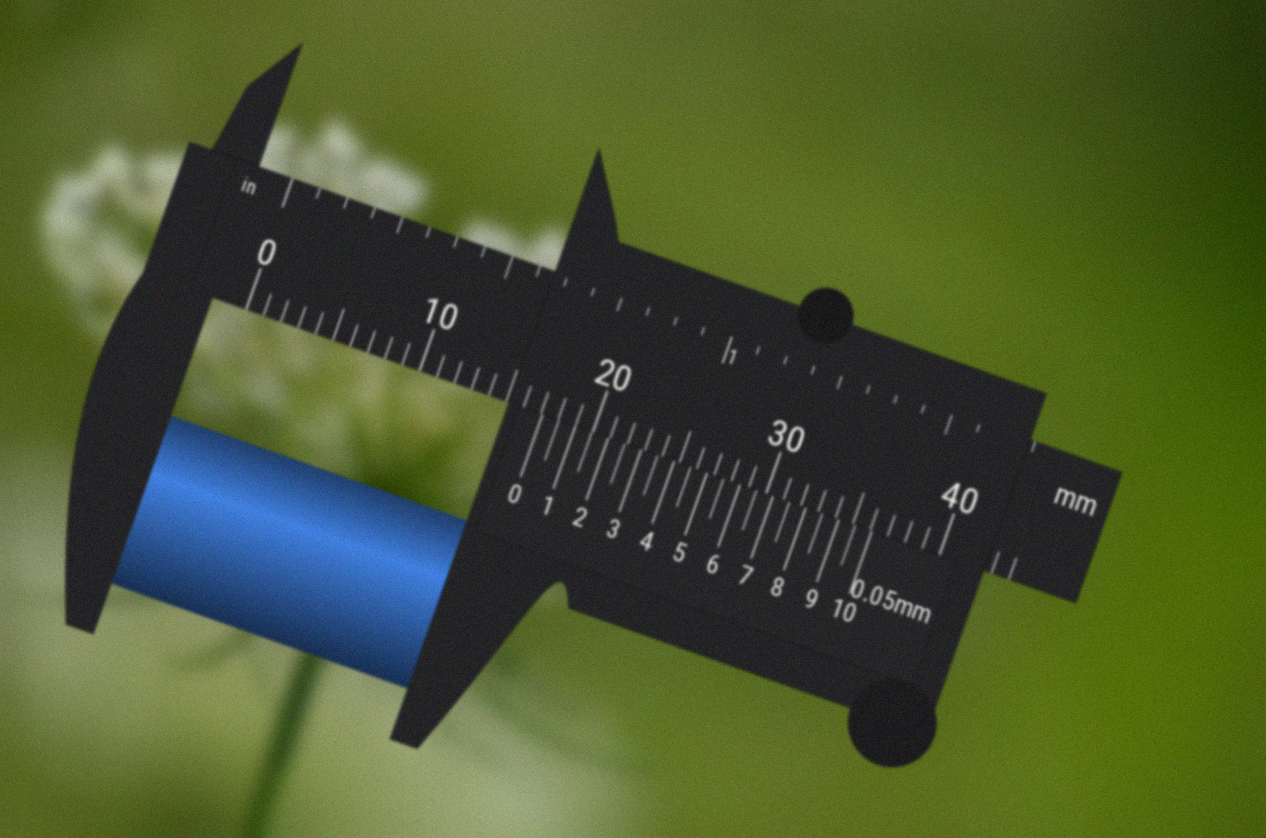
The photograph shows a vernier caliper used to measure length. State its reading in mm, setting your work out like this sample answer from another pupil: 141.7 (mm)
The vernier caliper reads 17.1 (mm)
